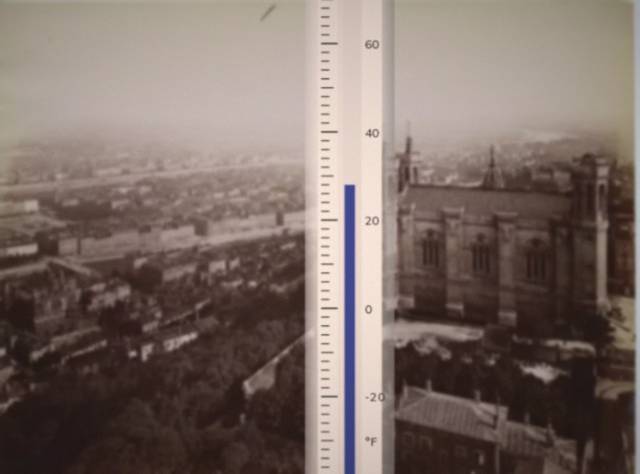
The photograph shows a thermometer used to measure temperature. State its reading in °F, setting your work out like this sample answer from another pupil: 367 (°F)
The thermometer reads 28 (°F)
